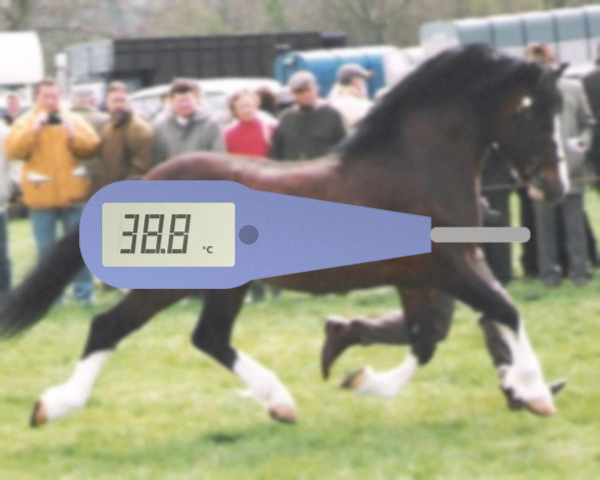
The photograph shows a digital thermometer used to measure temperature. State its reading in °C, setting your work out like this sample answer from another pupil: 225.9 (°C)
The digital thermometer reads 38.8 (°C)
